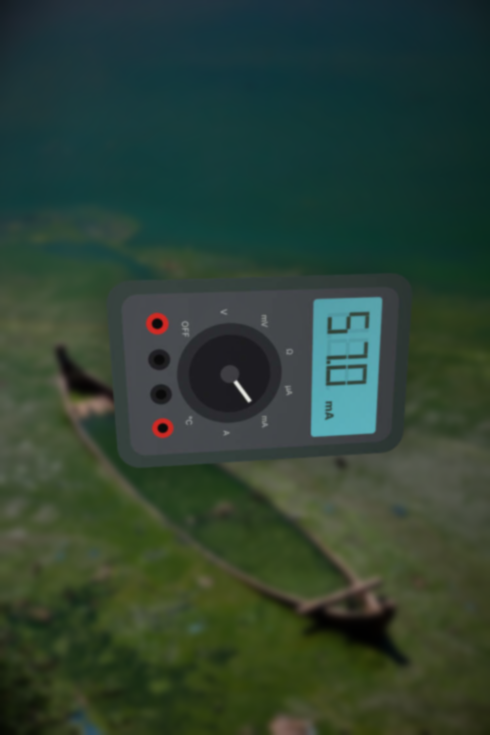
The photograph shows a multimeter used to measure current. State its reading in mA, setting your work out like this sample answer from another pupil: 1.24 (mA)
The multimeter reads 57.0 (mA)
